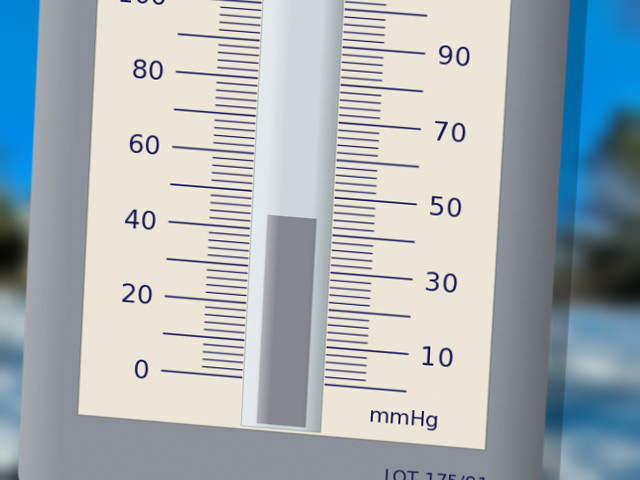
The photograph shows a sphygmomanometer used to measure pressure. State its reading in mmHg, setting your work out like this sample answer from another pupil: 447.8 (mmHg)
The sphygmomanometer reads 44 (mmHg)
